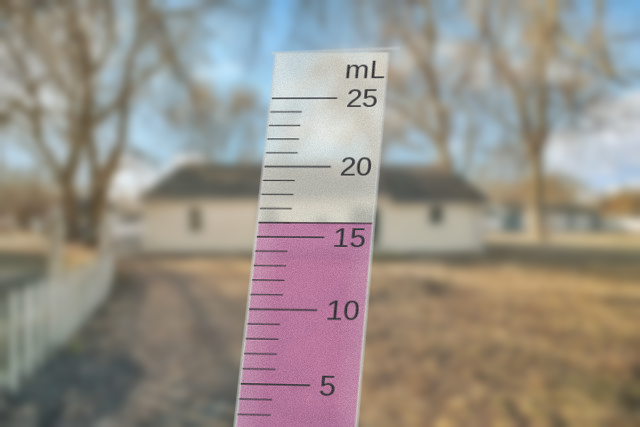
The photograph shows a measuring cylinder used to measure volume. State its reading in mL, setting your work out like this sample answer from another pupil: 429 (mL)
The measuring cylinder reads 16 (mL)
